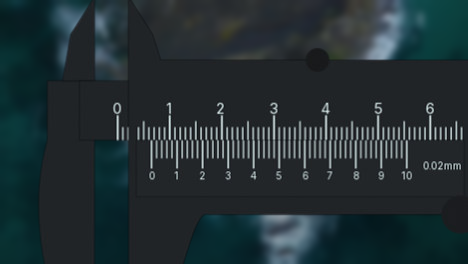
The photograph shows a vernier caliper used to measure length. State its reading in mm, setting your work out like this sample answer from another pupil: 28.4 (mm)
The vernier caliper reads 6.5 (mm)
